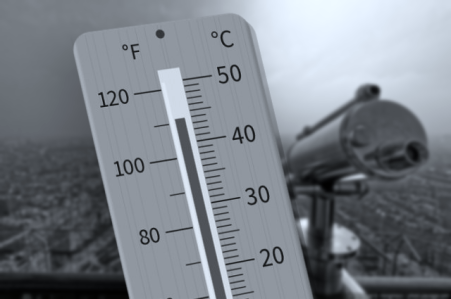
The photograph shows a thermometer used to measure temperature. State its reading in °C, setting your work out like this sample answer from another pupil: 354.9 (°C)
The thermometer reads 44 (°C)
